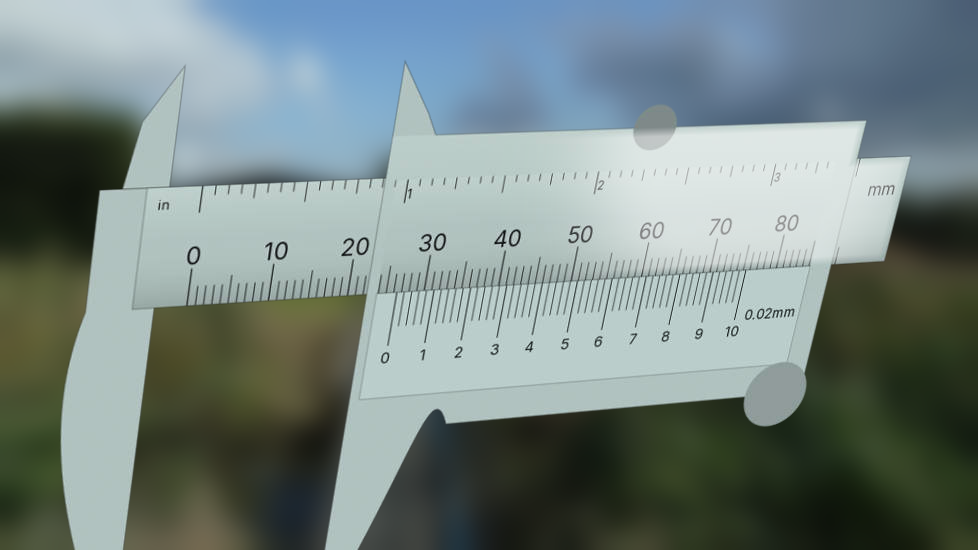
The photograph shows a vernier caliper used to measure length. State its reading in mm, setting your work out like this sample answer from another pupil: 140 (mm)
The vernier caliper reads 26.4 (mm)
